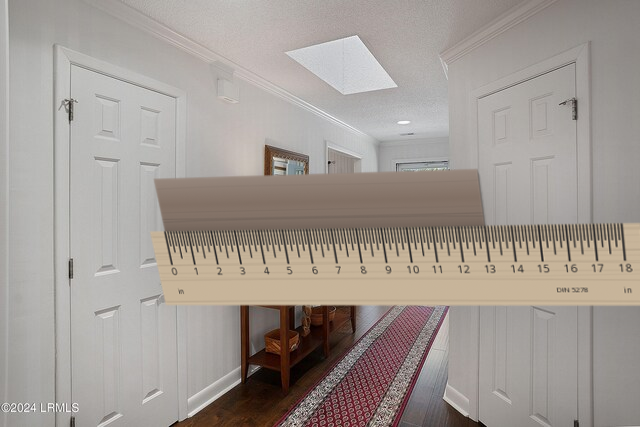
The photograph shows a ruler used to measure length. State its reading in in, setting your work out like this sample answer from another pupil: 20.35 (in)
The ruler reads 13 (in)
